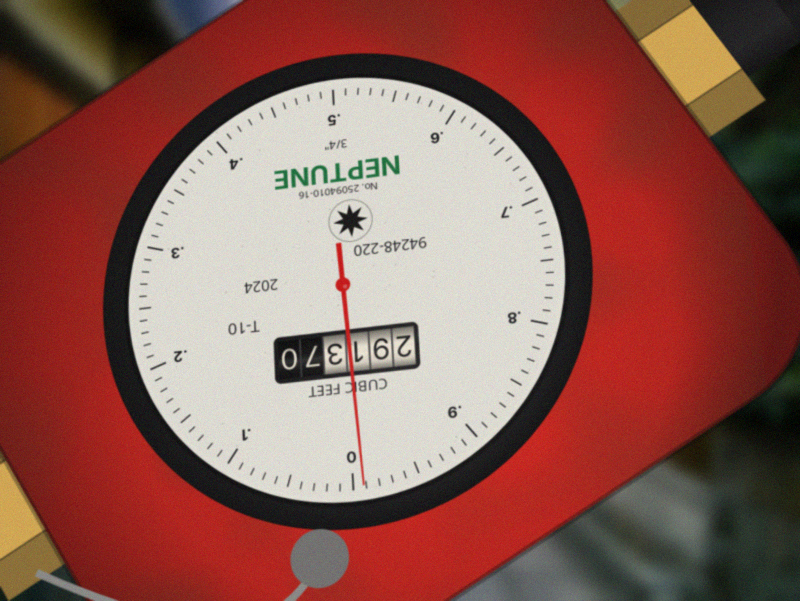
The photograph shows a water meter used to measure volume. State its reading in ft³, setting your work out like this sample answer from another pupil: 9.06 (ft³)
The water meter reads 291369.99 (ft³)
